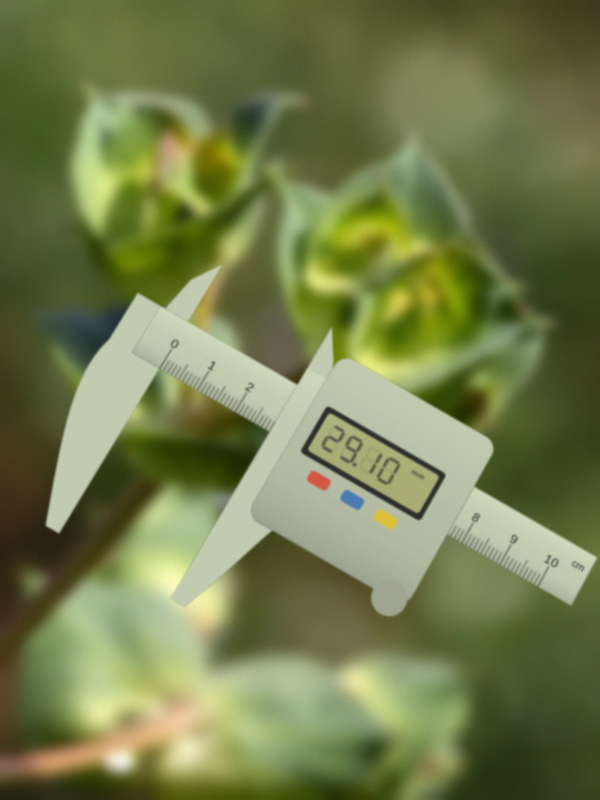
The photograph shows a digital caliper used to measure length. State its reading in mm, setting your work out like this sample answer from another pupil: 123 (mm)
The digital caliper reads 29.10 (mm)
